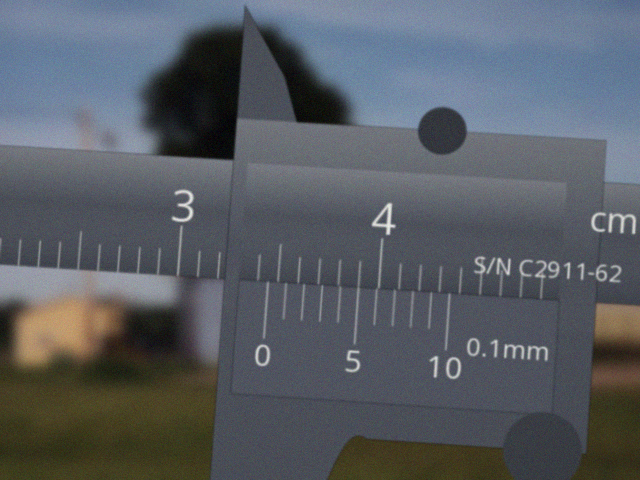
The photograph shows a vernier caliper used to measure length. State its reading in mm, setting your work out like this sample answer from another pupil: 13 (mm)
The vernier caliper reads 34.5 (mm)
